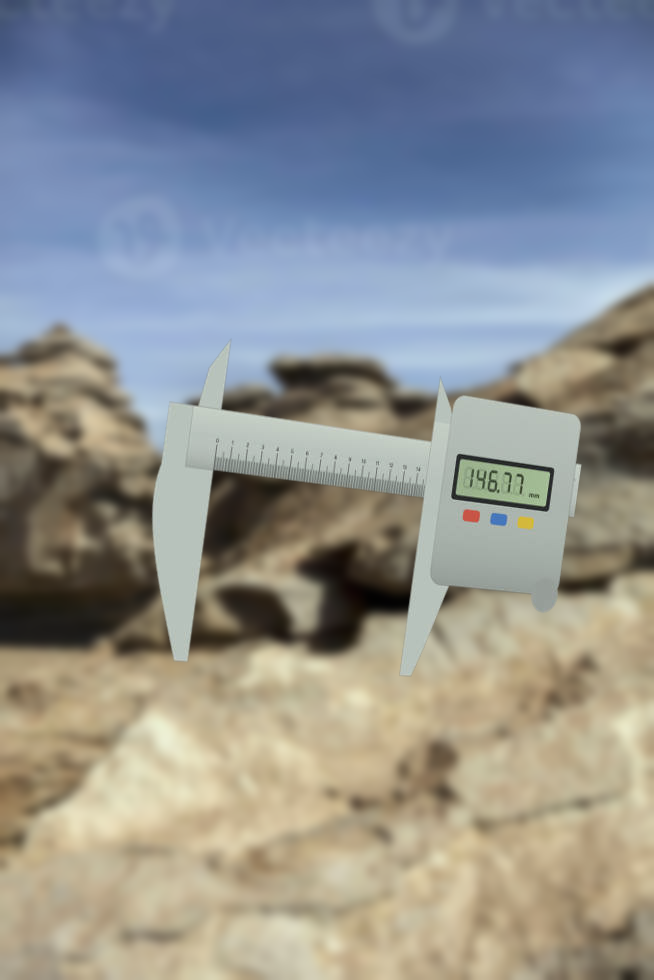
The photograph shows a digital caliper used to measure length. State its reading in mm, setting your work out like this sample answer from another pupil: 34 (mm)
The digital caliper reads 146.77 (mm)
